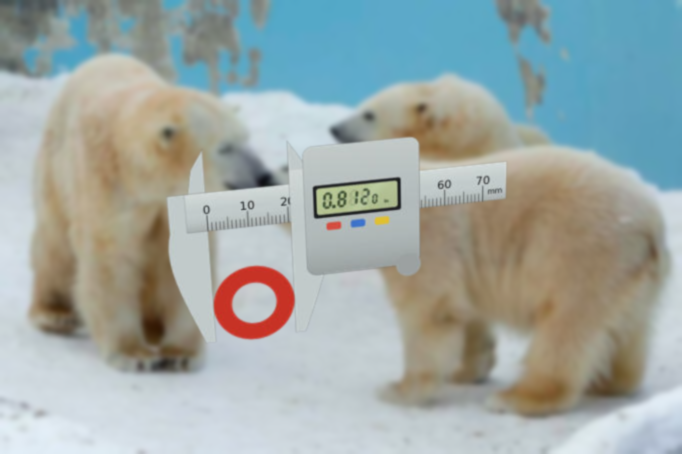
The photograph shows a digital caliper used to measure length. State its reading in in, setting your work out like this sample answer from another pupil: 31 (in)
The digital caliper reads 0.8120 (in)
